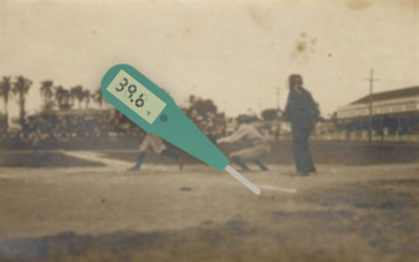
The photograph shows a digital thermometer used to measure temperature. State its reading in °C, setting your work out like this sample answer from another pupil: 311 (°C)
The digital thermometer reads 39.6 (°C)
